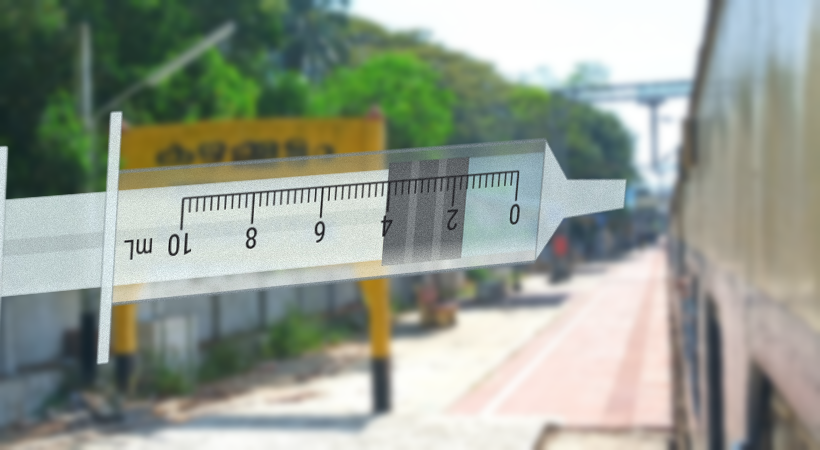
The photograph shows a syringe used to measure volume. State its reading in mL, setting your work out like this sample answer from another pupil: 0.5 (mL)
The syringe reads 1.6 (mL)
